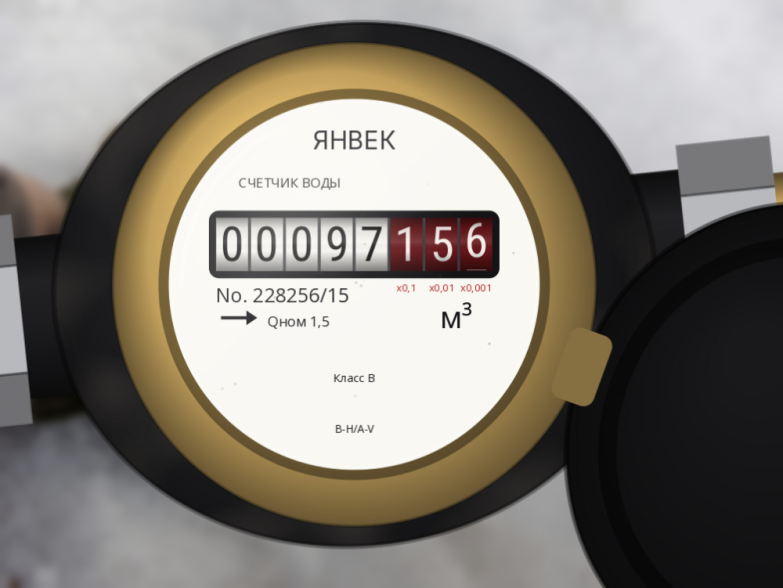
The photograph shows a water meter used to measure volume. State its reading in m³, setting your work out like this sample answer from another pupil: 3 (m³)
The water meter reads 97.156 (m³)
